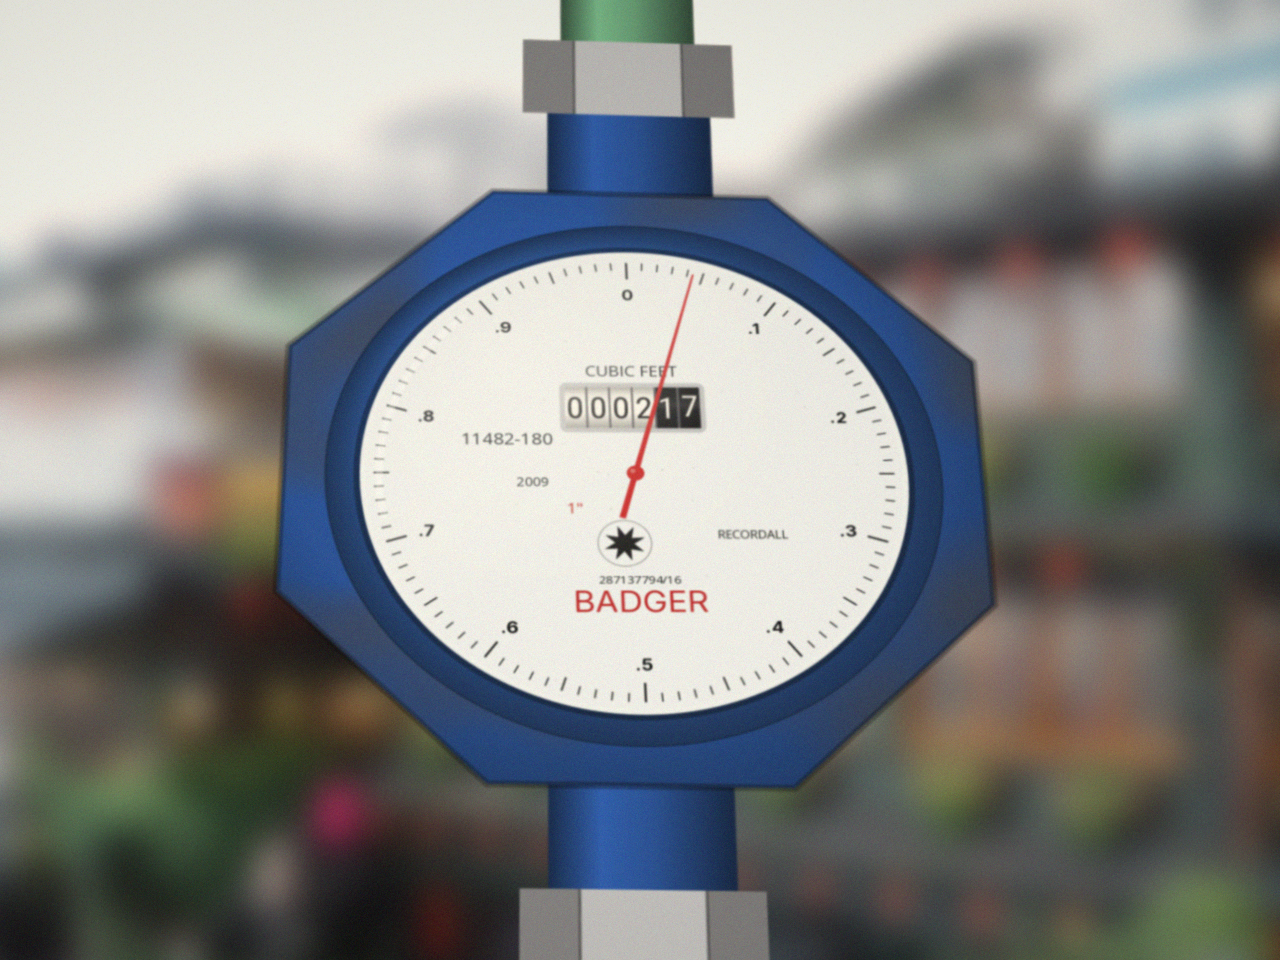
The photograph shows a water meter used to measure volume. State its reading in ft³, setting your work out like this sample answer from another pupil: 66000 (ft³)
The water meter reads 217.04 (ft³)
